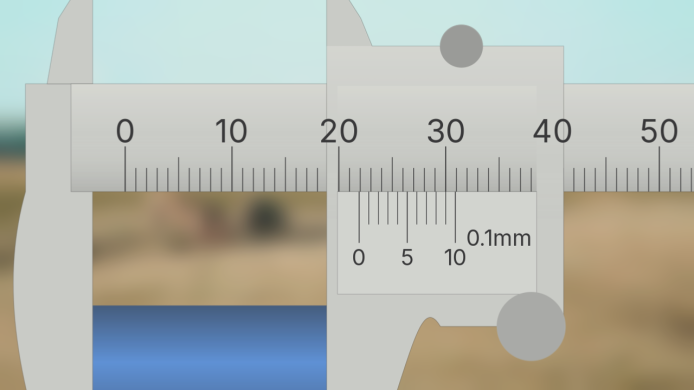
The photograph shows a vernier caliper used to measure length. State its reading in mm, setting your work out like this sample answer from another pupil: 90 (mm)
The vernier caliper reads 21.9 (mm)
